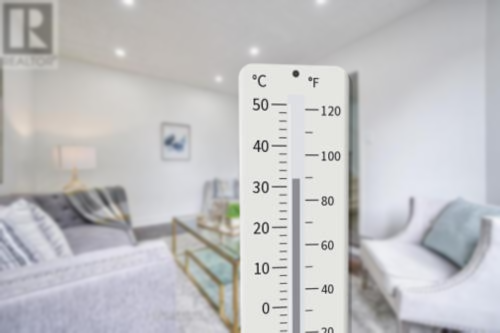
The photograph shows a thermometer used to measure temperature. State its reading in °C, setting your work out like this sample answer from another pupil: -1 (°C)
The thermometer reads 32 (°C)
